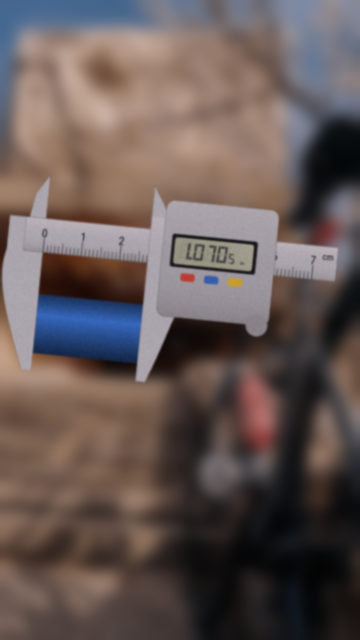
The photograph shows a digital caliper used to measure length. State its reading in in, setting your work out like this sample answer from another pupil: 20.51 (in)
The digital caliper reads 1.0705 (in)
